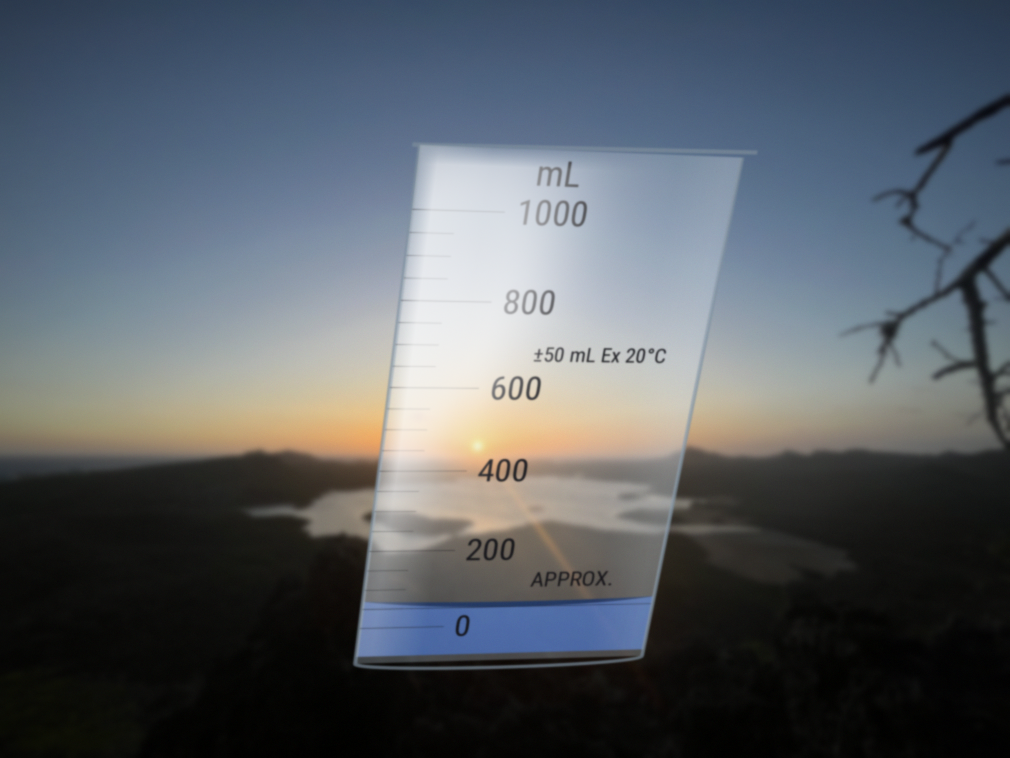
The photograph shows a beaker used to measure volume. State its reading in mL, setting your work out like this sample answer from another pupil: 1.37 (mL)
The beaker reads 50 (mL)
